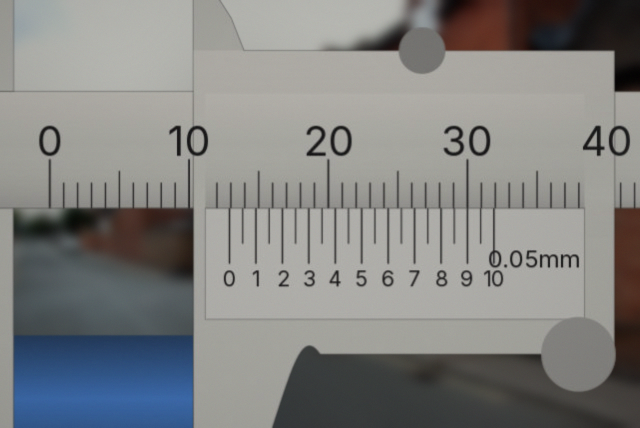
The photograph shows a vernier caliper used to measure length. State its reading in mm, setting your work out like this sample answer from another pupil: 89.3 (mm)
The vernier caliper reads 12.9 (mm)
